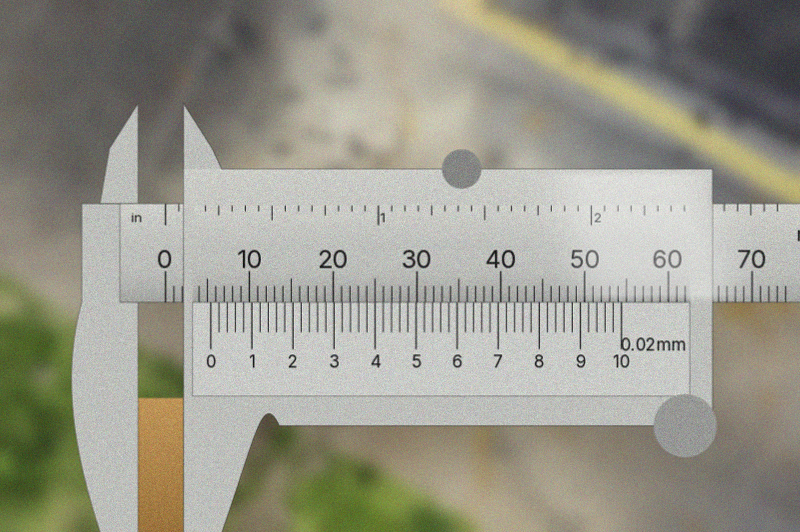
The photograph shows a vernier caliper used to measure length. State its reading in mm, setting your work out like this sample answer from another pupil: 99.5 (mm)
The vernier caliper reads 5.4 (mm)
